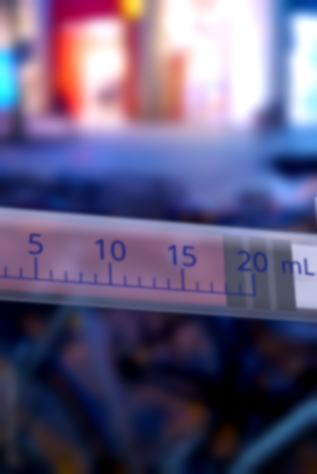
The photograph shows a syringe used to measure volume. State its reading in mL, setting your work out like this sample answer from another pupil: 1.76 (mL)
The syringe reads 18 (mL)
